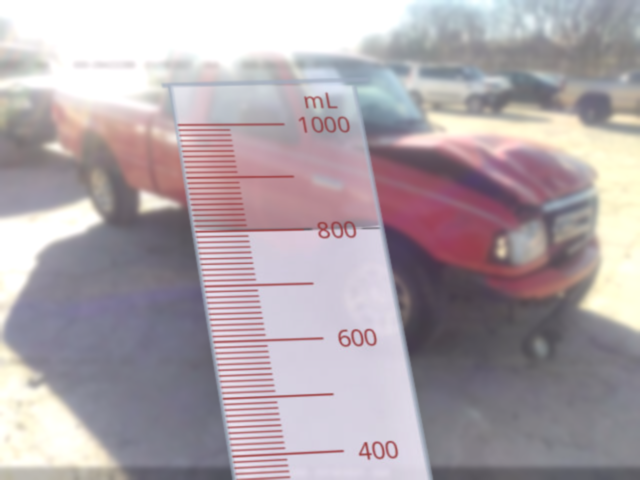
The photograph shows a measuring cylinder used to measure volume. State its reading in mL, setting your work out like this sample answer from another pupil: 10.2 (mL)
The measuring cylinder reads 800 (mL)
